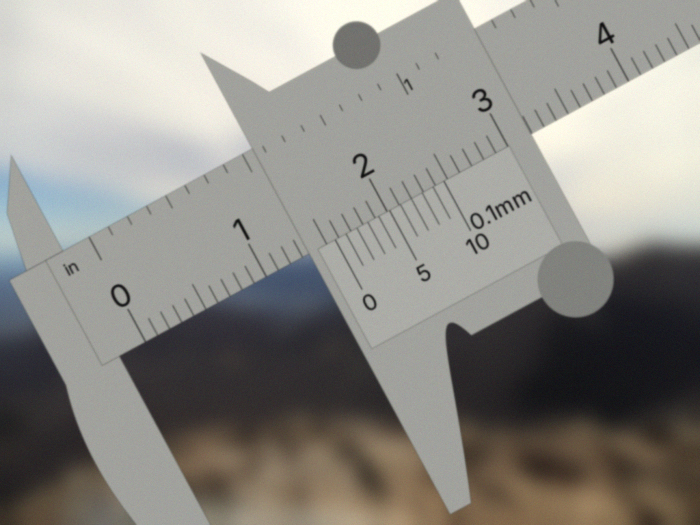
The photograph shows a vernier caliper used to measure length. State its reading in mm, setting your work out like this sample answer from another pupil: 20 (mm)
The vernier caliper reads 15.7 (mm)
